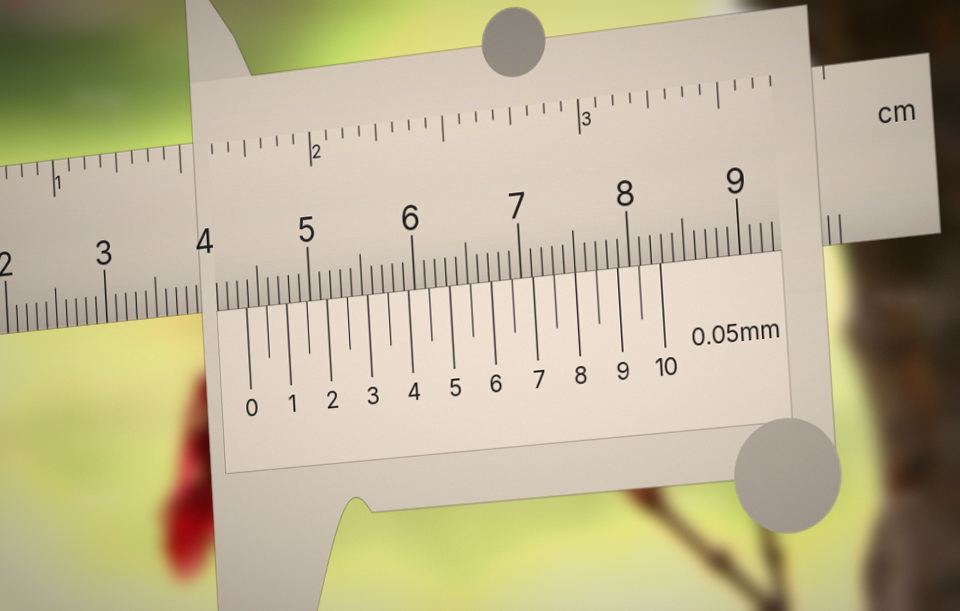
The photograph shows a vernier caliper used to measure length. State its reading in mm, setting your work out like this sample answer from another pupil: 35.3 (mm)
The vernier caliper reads 43.8 (mm)
